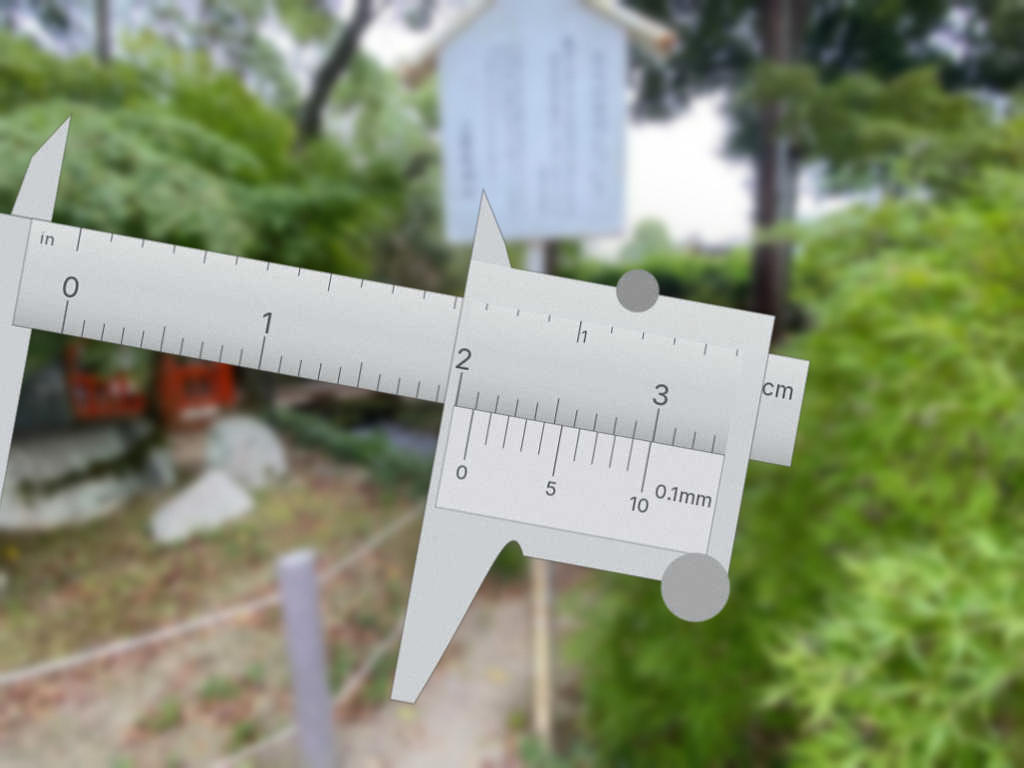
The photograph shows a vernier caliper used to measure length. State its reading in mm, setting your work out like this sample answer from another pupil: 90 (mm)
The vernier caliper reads 20.9 (mm)
